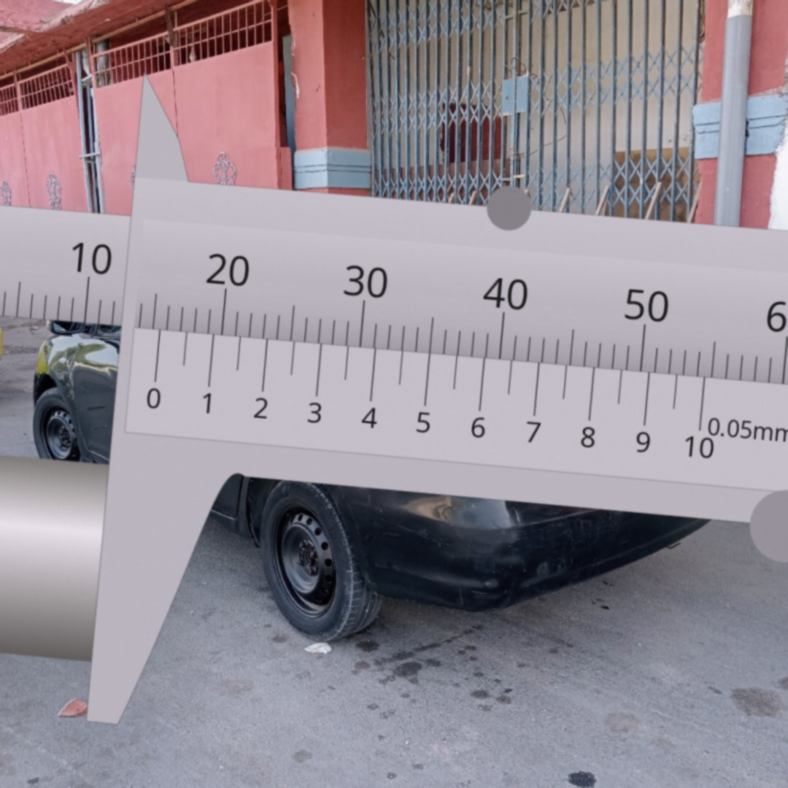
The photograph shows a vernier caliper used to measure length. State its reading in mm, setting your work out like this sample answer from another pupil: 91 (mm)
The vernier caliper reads 15.5 (mm)
